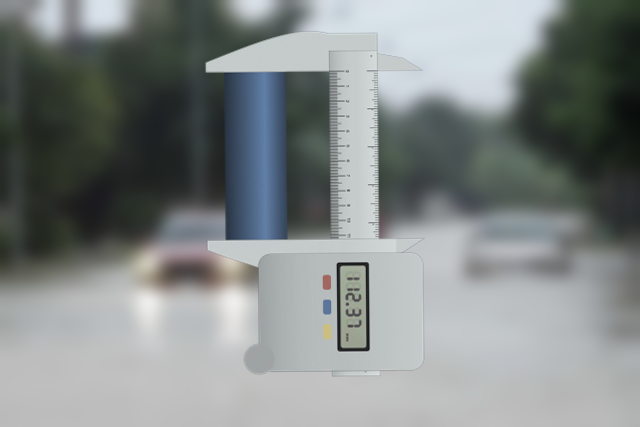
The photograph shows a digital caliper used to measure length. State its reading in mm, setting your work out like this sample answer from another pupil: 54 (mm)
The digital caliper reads 112.37 (mm)
